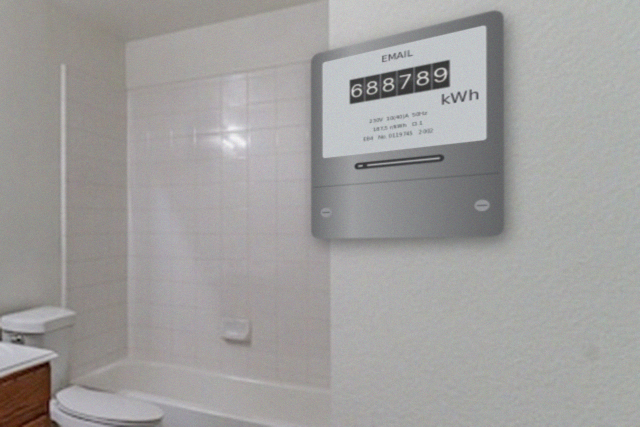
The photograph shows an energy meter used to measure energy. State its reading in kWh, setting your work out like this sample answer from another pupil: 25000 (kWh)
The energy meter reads 688789 (kWh)
